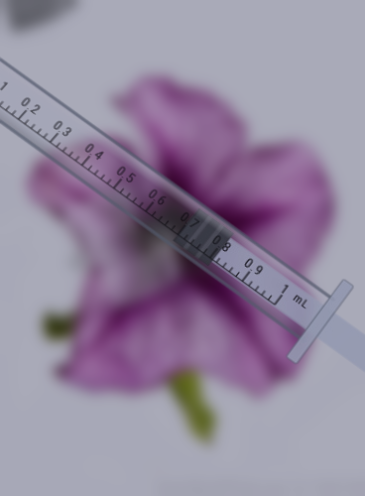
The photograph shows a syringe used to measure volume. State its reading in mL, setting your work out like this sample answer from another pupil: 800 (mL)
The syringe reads 0.7 (mL)
